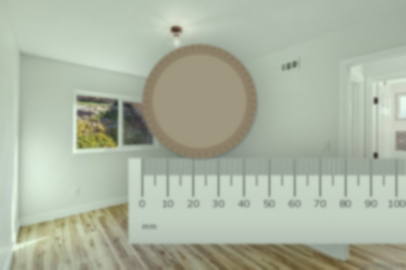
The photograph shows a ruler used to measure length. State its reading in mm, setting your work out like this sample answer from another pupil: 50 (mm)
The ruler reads 45 (mm)
